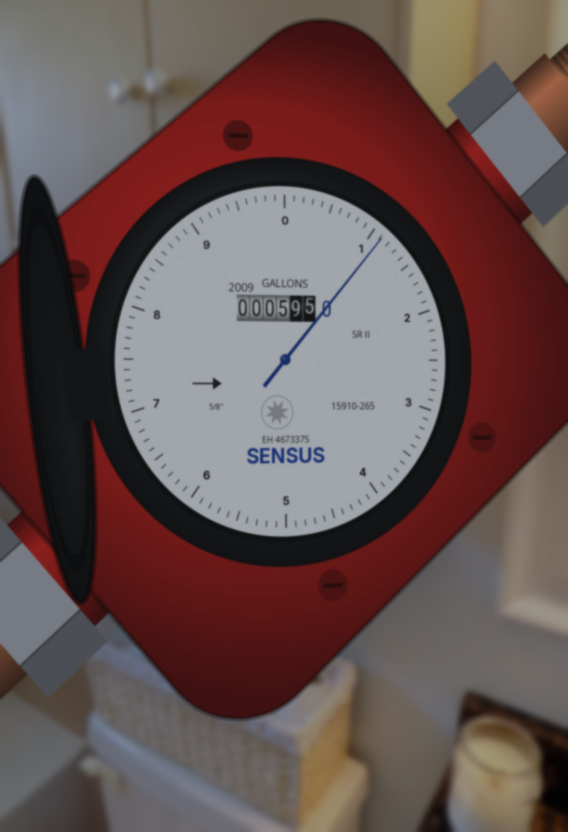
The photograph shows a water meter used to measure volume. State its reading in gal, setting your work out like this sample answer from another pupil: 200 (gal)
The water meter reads 5951.1 (gal)
